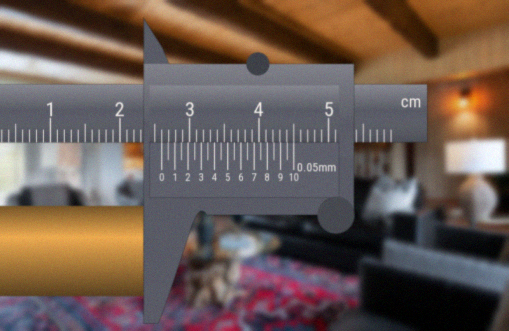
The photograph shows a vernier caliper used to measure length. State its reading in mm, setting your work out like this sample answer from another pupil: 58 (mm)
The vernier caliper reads 26.0 (mm)
